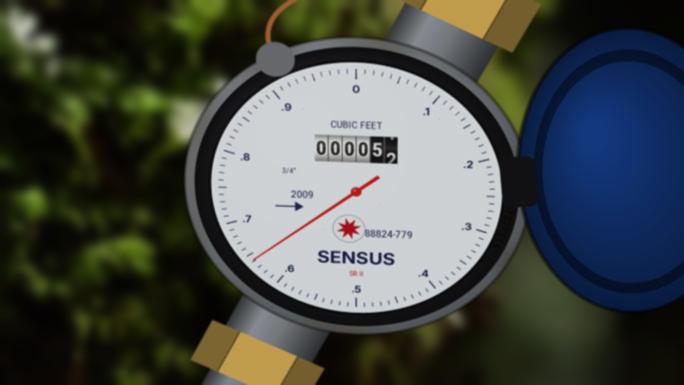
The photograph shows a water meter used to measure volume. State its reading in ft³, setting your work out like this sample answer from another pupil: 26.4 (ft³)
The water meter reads 51.64 (ft³)
